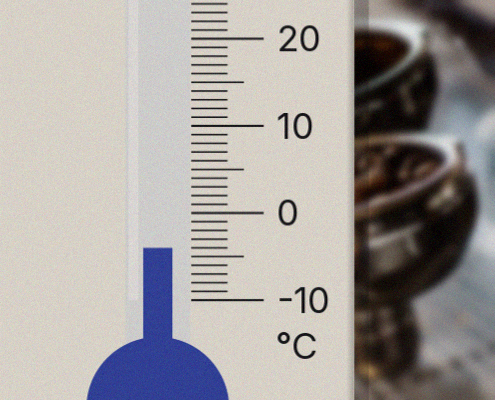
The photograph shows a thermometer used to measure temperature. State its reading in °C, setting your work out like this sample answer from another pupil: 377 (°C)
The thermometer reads -4 (°C)
